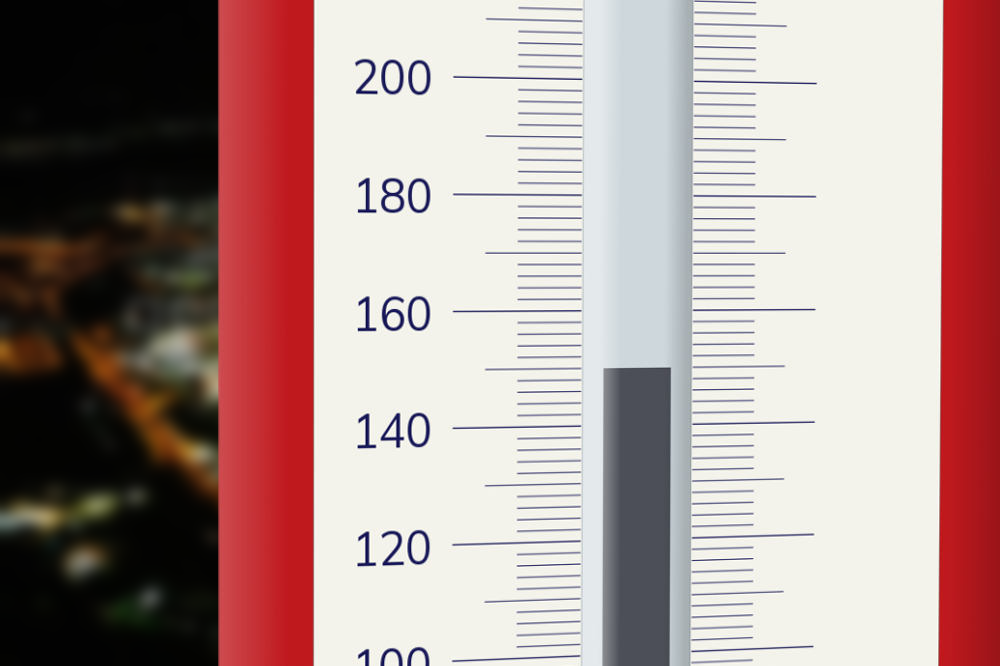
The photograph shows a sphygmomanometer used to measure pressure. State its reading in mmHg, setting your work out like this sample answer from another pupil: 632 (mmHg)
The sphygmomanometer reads 150 (mmHg)
